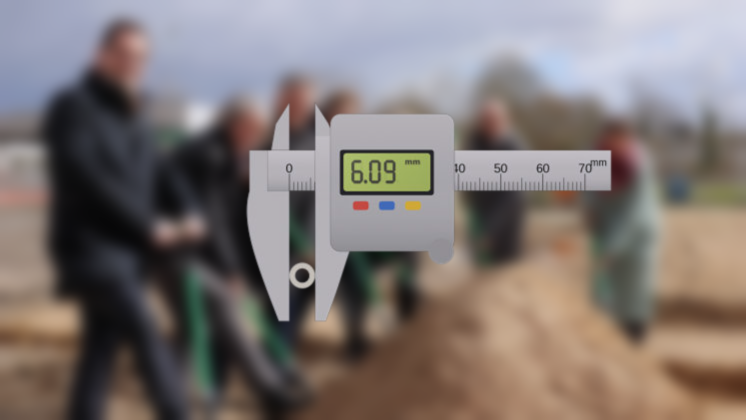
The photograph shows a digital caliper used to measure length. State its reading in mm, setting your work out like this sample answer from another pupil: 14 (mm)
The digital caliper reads 6.09 (mm)
